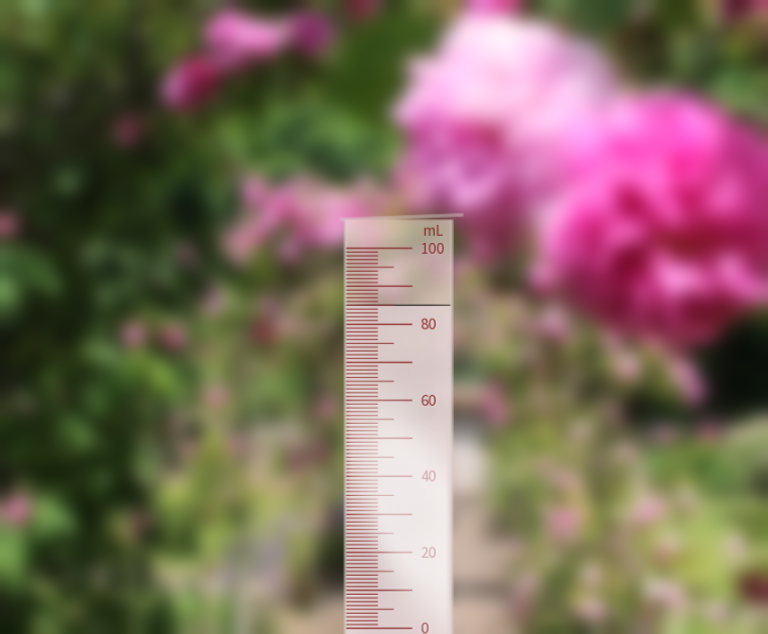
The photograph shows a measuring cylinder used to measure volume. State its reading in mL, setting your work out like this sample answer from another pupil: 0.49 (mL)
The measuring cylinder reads 85 (mL)
